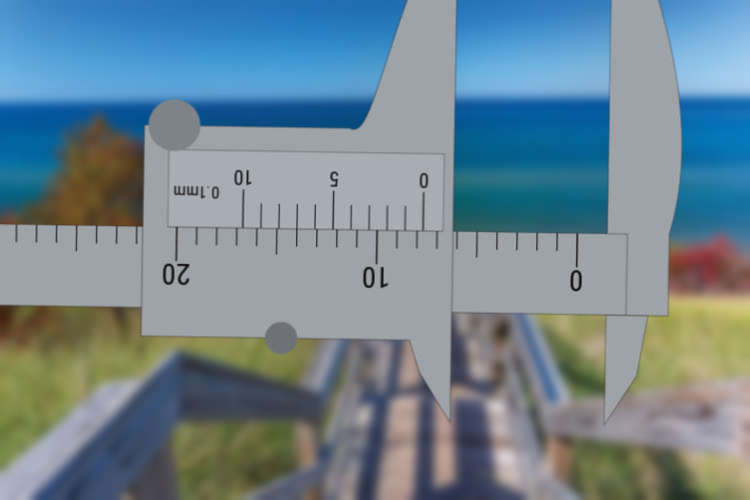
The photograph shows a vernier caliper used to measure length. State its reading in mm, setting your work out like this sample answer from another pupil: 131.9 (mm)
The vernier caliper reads 7.7 (mm)
